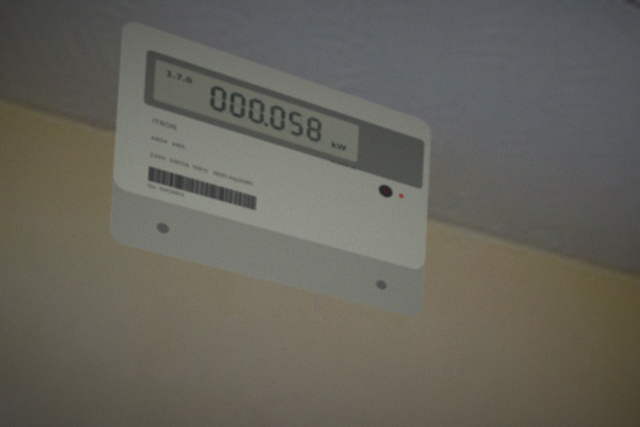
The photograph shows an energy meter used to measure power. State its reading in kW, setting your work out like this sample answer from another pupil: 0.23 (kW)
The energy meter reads 0.058 (kW)
